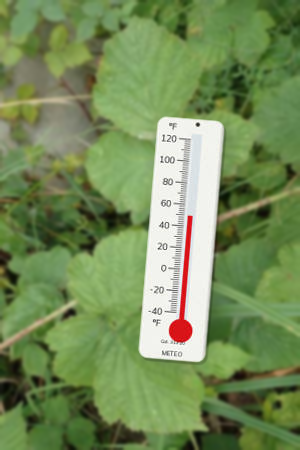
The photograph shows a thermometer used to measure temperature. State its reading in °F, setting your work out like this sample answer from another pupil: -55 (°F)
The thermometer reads 50 (°F)
